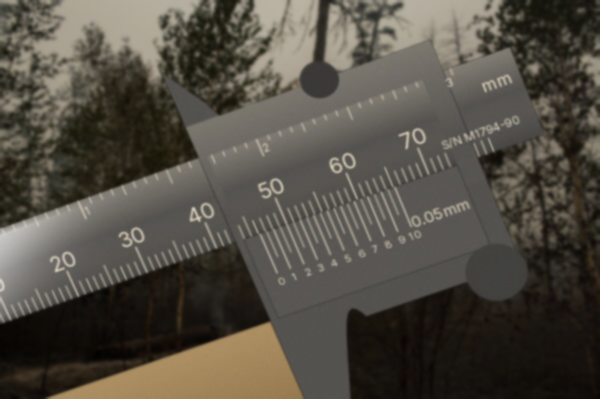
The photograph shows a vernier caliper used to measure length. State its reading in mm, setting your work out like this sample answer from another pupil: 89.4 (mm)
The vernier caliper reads 46.2 (mm)
